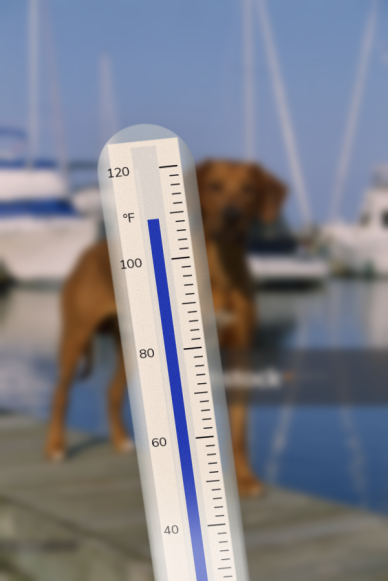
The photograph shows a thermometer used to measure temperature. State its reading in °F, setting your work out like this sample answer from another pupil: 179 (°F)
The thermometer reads 109 (°F)
